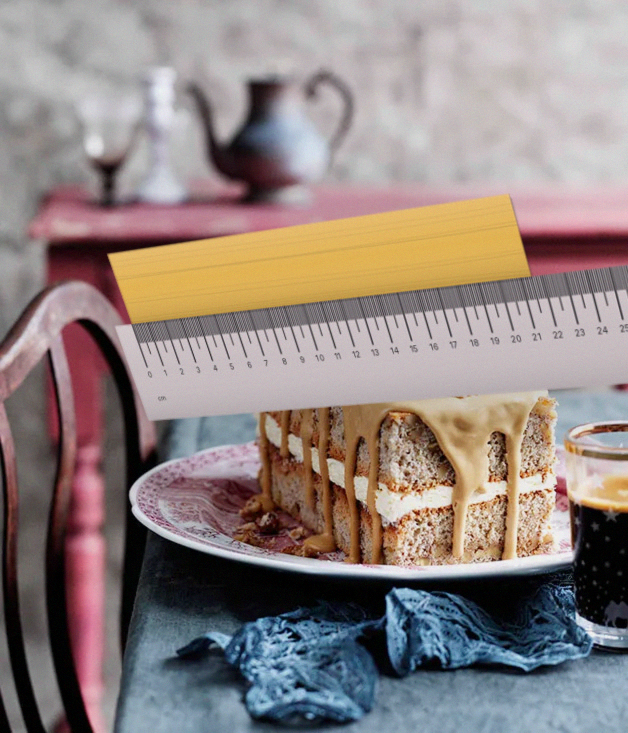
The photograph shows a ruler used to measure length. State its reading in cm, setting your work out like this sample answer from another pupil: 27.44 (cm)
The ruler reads 21.5 (cm)
